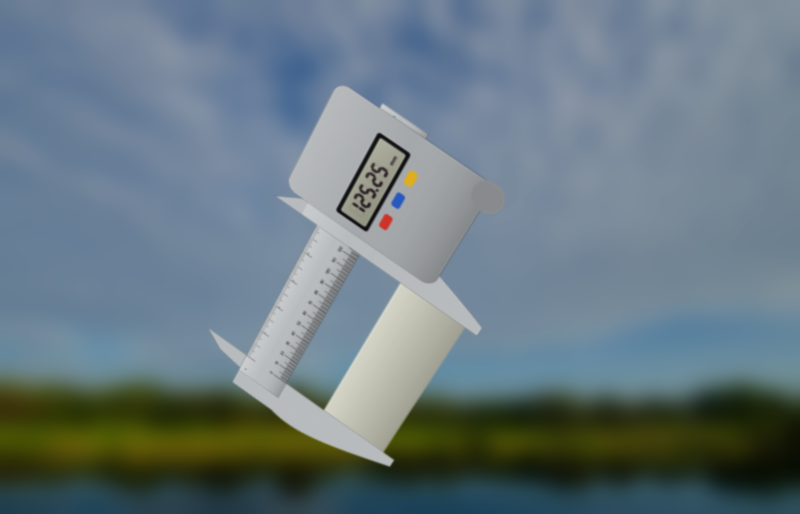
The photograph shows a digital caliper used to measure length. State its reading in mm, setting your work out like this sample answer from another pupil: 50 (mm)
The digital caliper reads 125.25 (mm)
